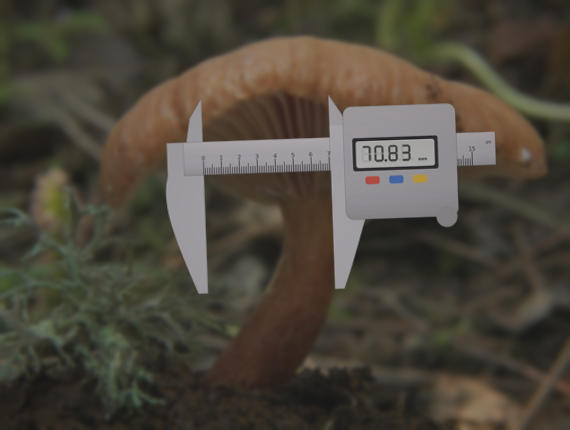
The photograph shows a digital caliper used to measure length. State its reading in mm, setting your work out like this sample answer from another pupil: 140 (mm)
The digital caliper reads 70.83 (mm)
